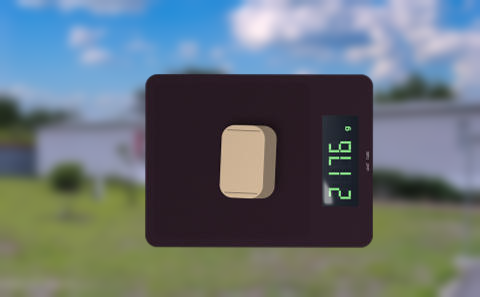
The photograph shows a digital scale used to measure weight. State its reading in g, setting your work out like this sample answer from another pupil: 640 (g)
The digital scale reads 2176 (g)
